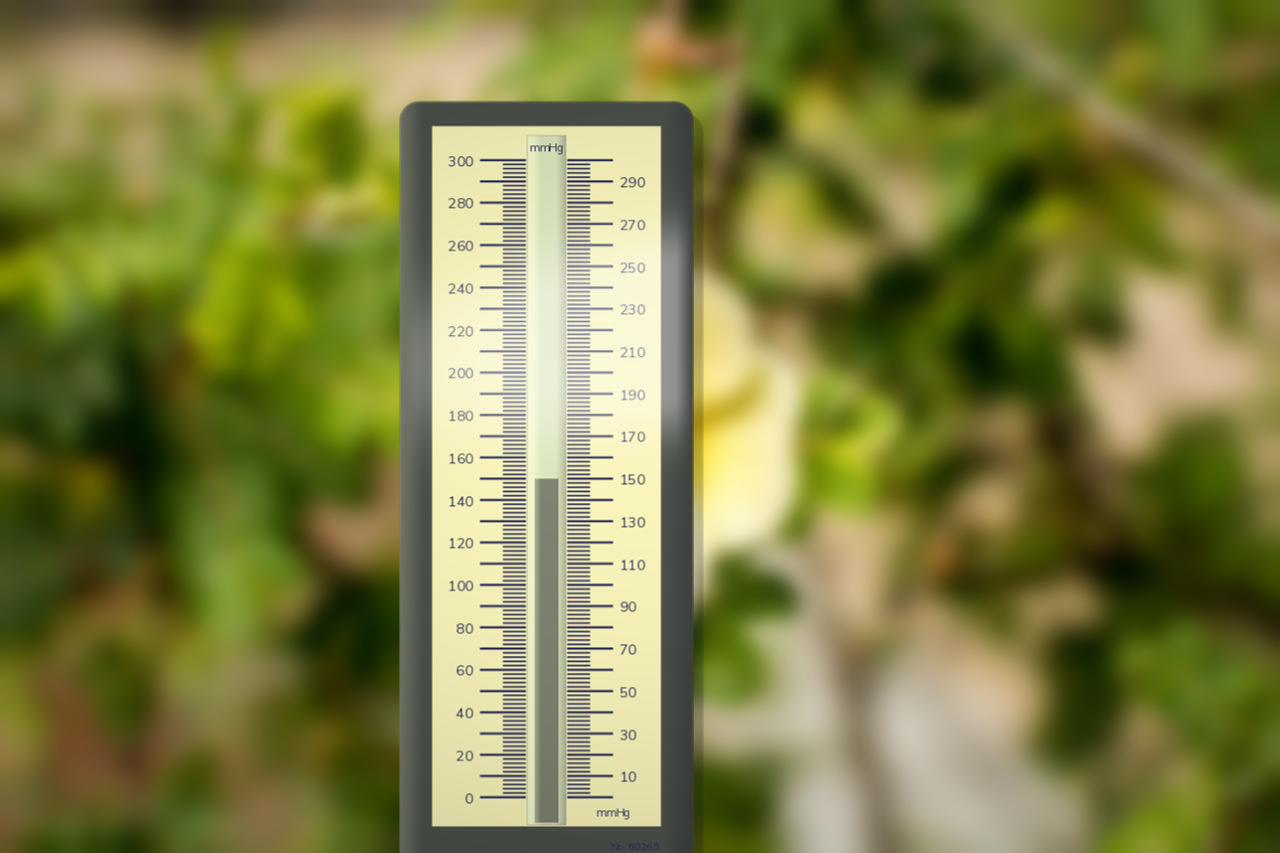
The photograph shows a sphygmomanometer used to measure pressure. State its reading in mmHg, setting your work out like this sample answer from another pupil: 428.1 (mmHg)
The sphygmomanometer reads 150 (mmHg)
